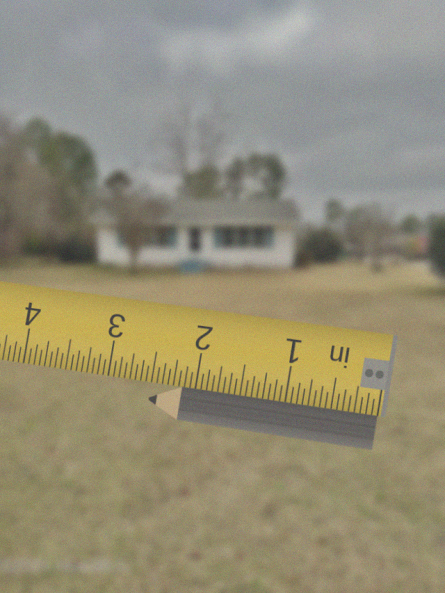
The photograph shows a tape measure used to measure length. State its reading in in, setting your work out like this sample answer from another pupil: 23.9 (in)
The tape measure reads 2.5 (in)
